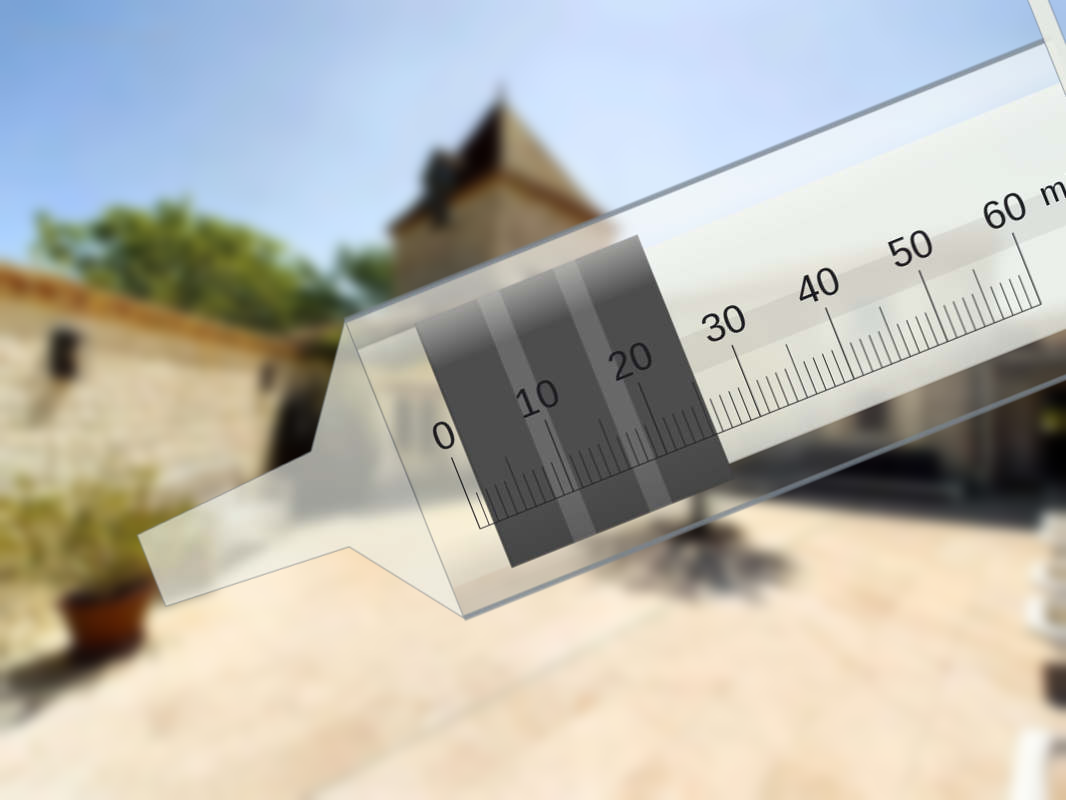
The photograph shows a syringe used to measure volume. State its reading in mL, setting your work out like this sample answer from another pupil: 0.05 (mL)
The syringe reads 1.5 (mL)
